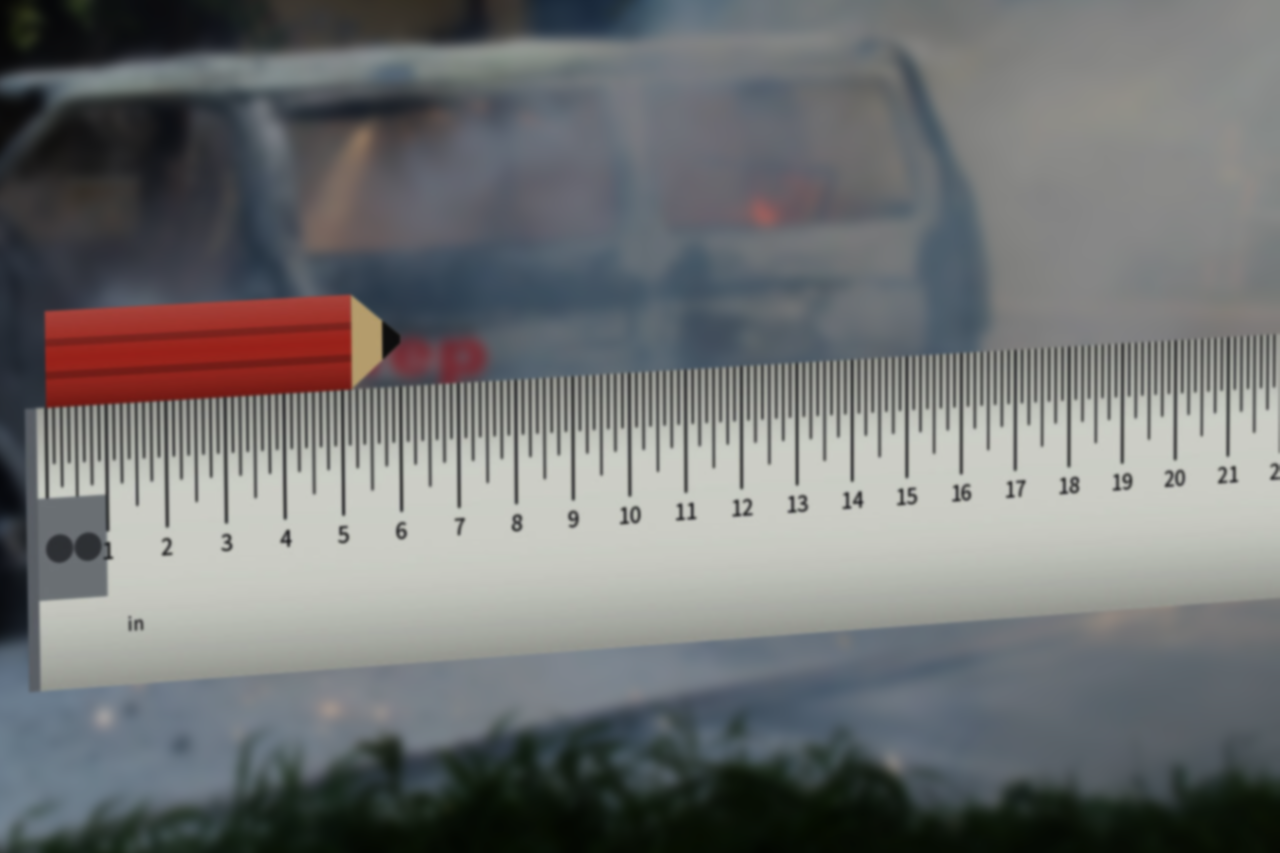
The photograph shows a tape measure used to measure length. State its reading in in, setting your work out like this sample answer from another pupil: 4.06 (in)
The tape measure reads 6 (in)
